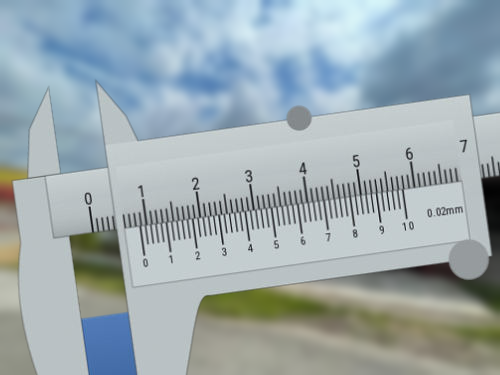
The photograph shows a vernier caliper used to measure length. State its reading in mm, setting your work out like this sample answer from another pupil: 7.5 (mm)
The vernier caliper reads 8.8 (mm)
